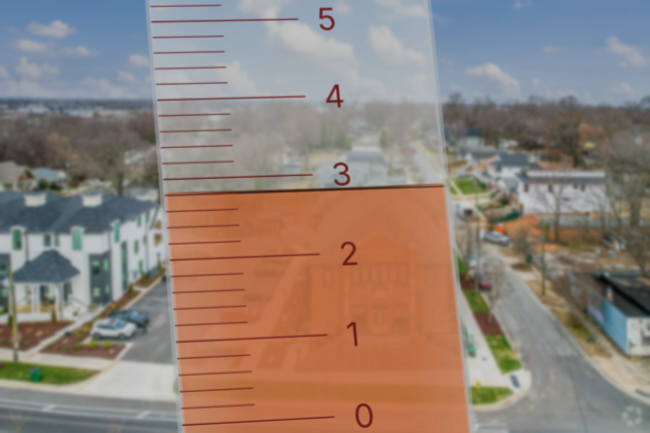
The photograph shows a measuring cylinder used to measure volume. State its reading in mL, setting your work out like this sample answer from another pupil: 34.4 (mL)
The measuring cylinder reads 2.8 (mL)
